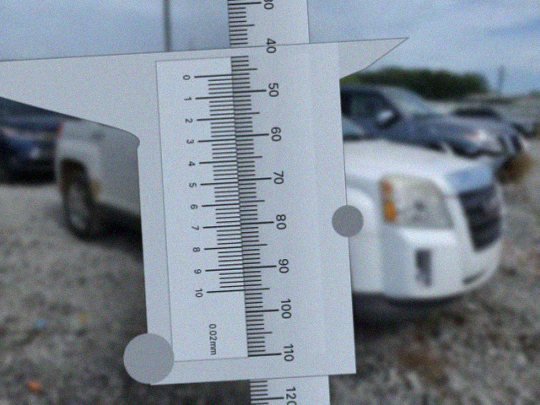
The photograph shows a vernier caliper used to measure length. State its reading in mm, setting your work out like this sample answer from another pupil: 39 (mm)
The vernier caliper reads 46.0 (mm)
